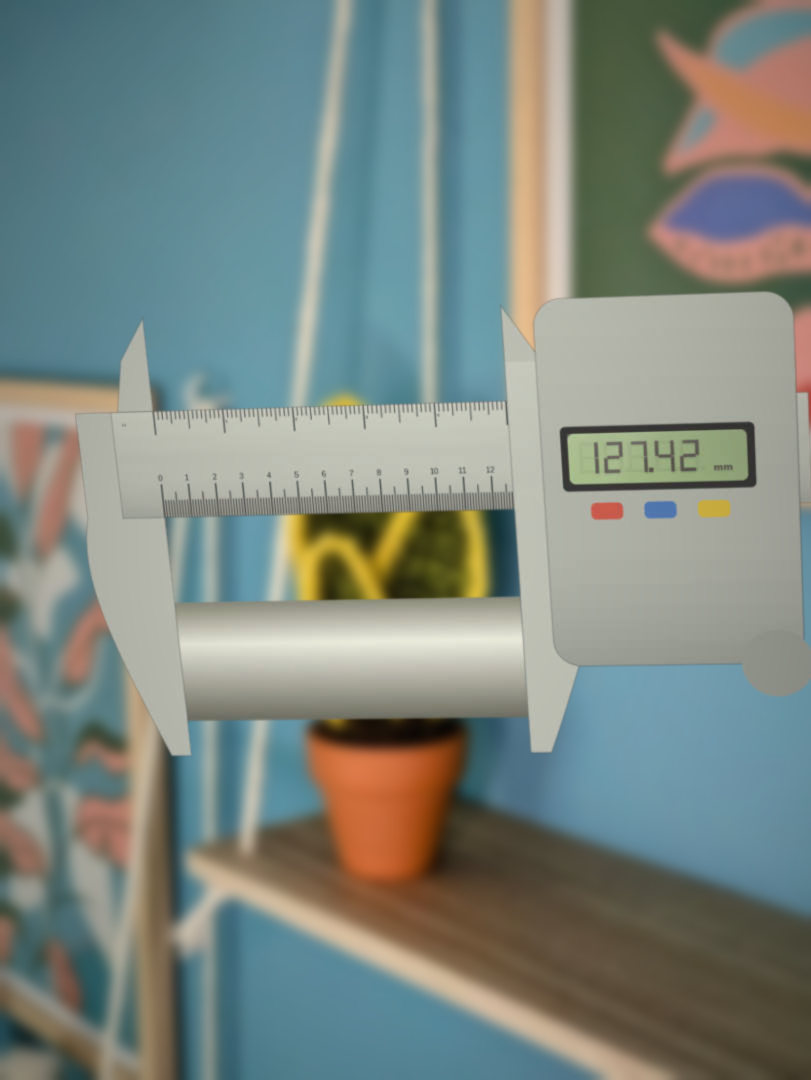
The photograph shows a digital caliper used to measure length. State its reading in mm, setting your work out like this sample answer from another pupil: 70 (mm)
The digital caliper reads 127.42 (mm)
